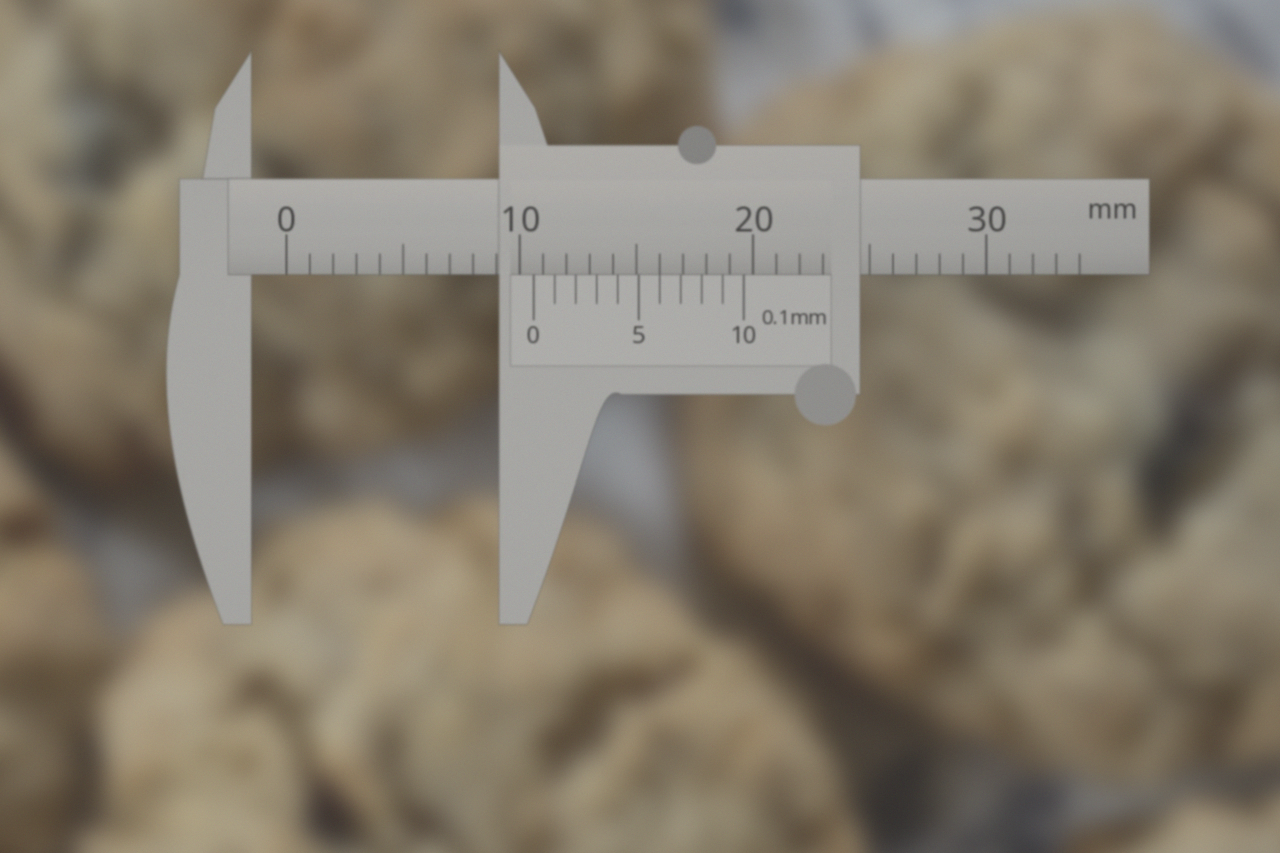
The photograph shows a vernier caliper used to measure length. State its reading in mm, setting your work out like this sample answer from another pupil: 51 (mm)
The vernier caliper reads 10.6 (mm)
